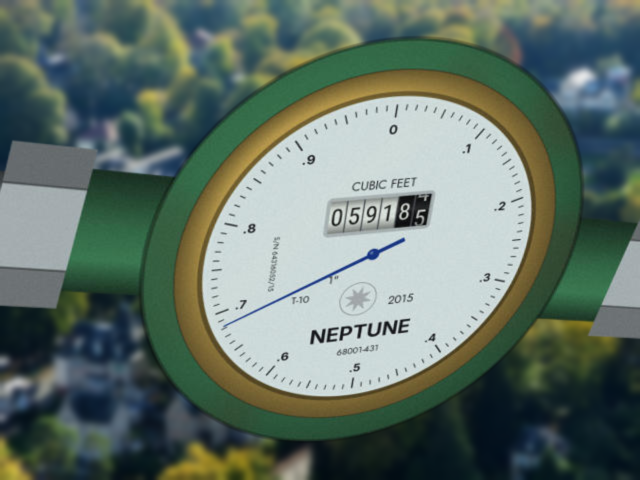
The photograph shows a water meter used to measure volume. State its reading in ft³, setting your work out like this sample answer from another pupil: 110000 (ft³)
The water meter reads 59184.68 (ft³)
